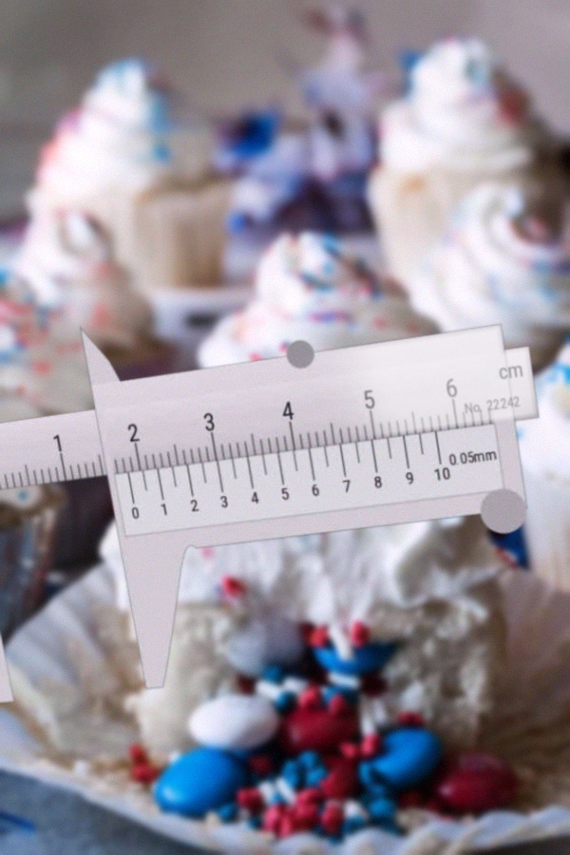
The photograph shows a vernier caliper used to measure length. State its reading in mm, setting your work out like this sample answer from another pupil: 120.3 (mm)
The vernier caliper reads 18.4 (mm)
